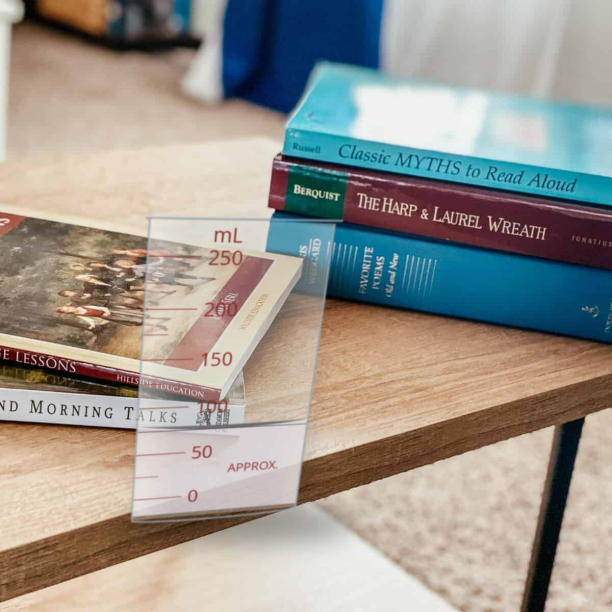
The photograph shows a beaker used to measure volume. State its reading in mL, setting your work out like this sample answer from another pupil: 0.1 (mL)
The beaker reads 75 (mL)
